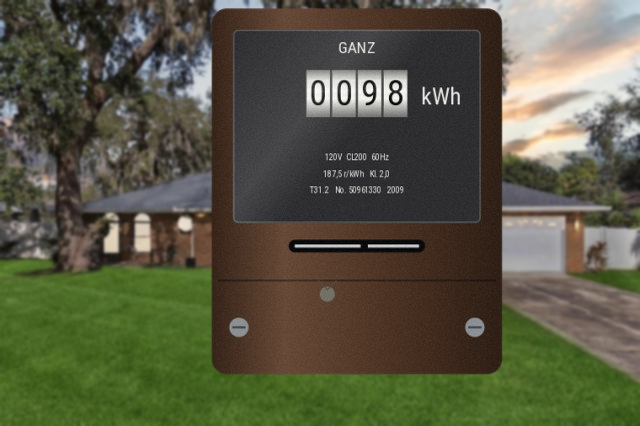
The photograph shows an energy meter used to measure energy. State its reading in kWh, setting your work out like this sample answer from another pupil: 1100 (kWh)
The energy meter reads 98 (kWh)
